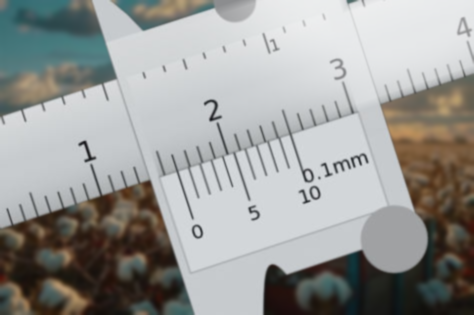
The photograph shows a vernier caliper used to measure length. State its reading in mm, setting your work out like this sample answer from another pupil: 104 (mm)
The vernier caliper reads 16.0 (mm)
